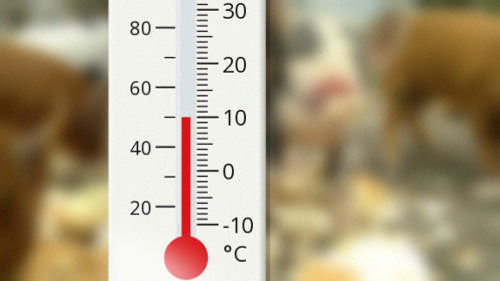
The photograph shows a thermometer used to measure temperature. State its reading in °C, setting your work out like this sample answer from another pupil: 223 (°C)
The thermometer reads 10 (°C)
